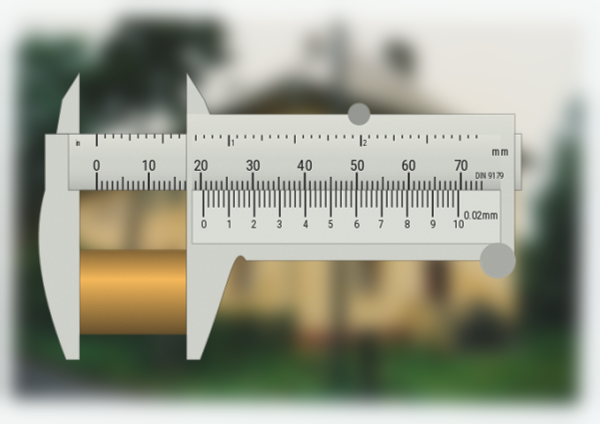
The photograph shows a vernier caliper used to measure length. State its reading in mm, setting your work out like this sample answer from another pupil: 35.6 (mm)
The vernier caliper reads 20.5 (mm)
